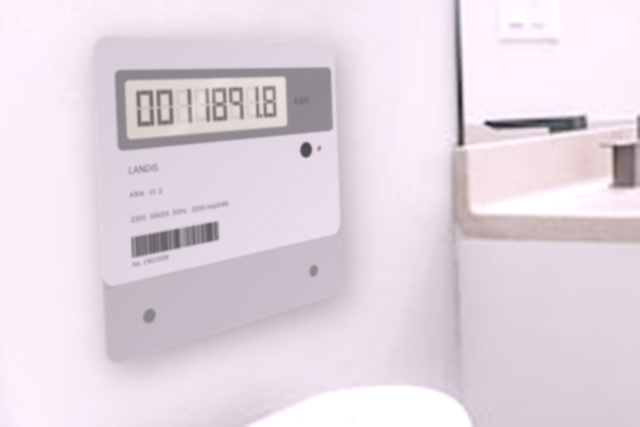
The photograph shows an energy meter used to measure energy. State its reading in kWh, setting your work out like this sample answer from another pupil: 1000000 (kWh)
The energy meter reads 11891.8 (kWh)
